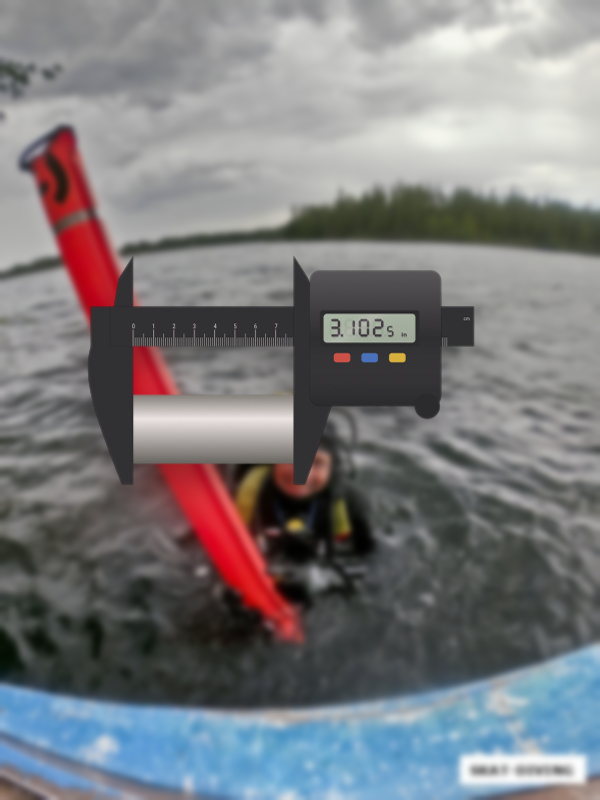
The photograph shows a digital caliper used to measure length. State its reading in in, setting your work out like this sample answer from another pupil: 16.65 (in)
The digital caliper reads 3.1025 (in)
